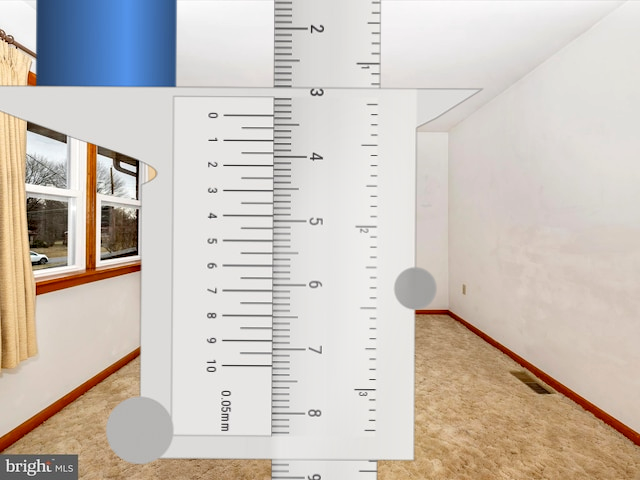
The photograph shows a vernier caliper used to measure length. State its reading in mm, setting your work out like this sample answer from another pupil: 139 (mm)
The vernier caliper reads 33.6 (mm)
